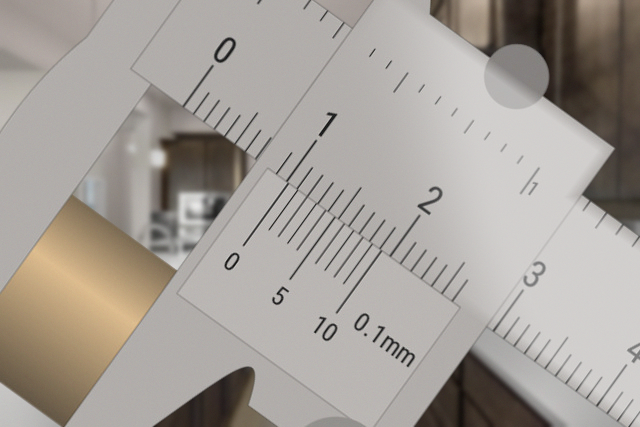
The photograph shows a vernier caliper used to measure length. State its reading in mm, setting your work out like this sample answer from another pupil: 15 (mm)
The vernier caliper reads 10.2 (mm)
